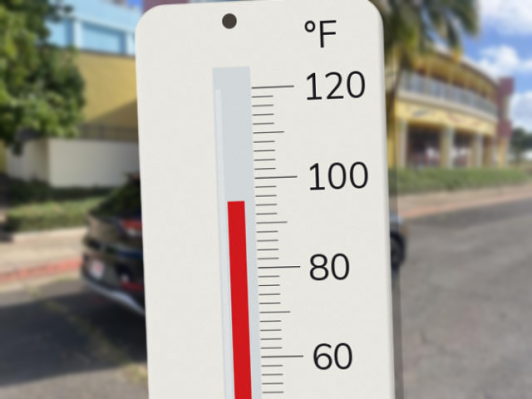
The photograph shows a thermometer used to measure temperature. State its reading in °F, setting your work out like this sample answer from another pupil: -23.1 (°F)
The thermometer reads 95 (°F)
